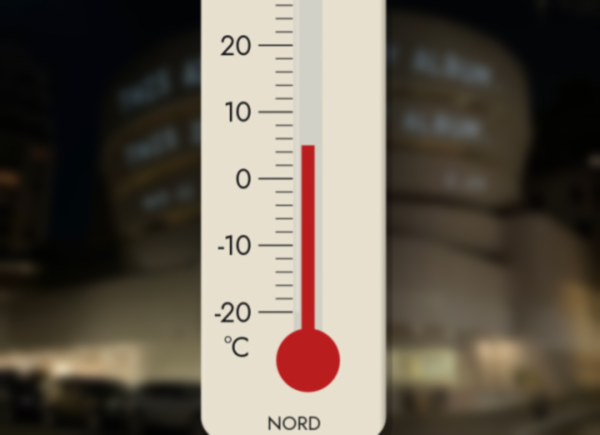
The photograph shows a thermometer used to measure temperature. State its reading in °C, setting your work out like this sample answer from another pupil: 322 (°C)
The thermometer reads 5 (°C)
